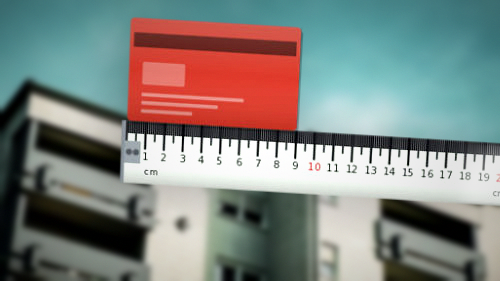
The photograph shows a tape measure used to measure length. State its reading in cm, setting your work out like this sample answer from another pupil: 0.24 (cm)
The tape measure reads 9 (cm)
